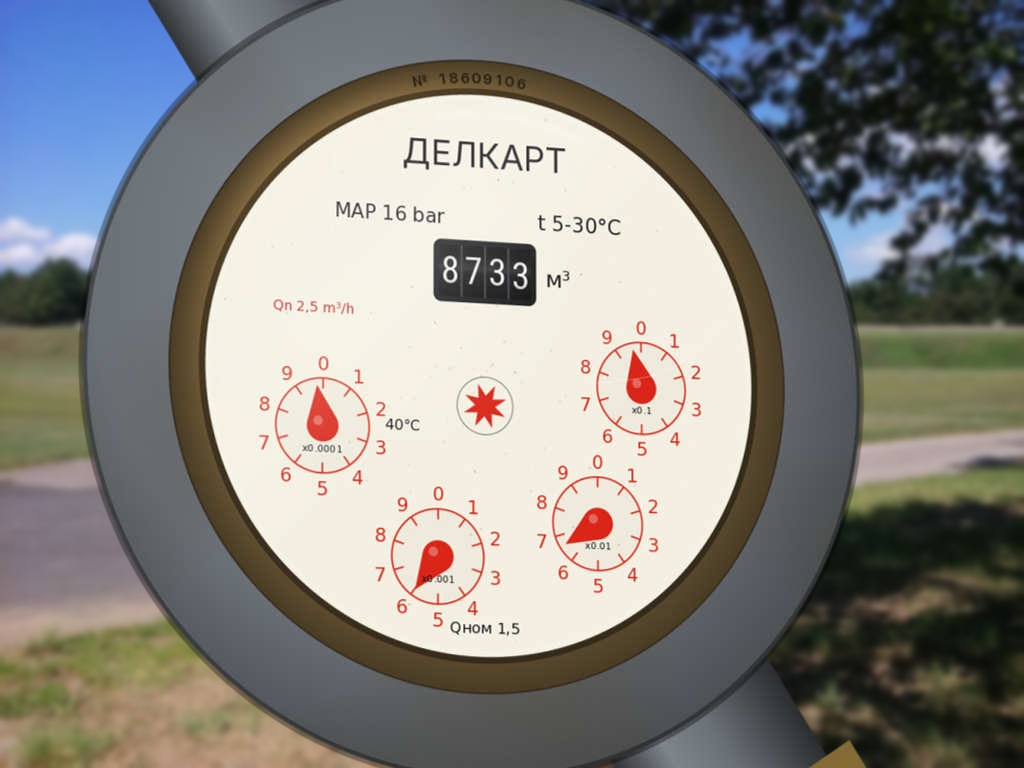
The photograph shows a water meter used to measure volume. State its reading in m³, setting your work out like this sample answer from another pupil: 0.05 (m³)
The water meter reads 8732.9659 (m³)
